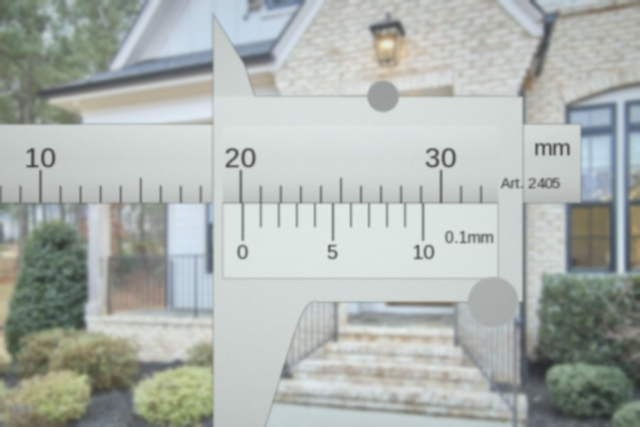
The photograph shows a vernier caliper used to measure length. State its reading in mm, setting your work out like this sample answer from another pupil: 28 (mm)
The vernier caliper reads 20.1 (mm)
